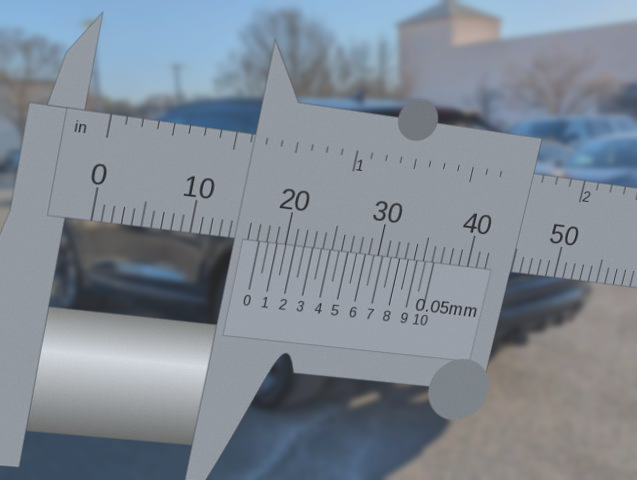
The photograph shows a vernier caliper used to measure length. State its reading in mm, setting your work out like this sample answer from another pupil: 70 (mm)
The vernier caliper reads 17.2 (mm)
